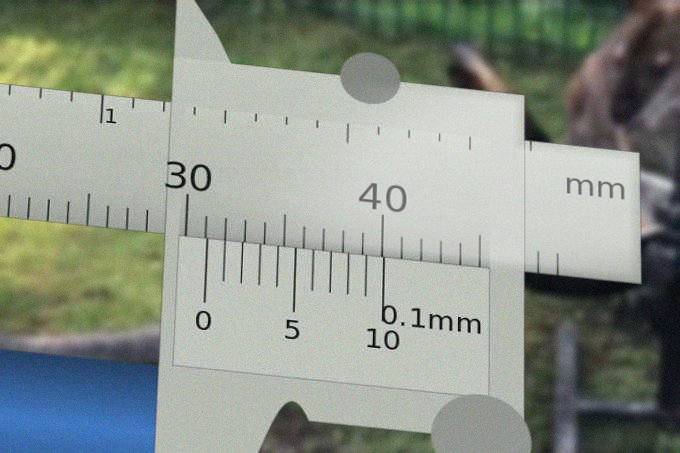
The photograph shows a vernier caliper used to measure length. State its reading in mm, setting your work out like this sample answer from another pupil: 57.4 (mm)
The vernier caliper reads 31.1 (mm)
